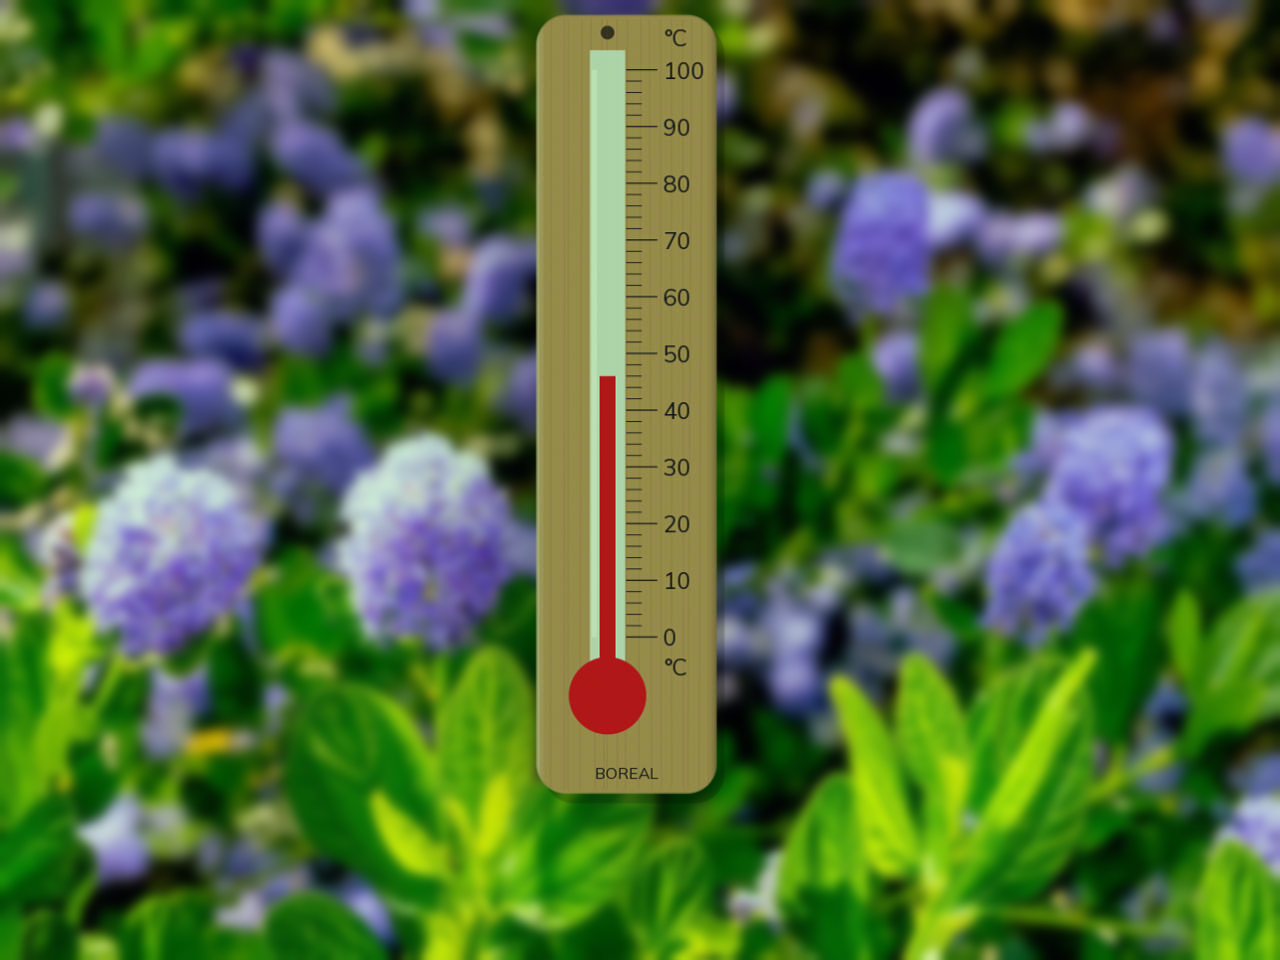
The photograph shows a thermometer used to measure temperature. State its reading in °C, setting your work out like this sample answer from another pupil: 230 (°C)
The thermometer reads 46 (°C)
